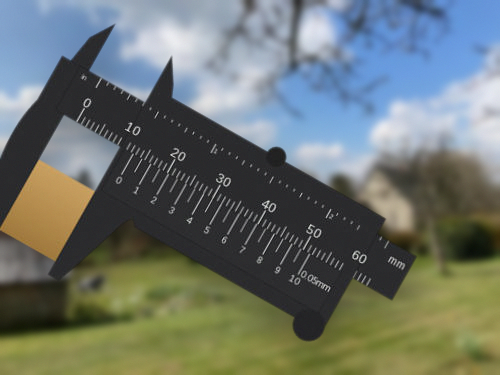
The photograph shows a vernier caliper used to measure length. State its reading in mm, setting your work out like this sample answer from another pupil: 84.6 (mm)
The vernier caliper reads 12.5 (mm)
